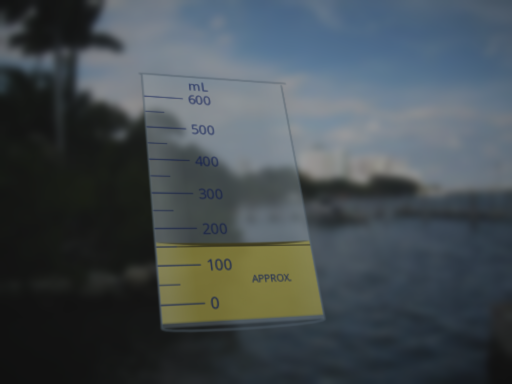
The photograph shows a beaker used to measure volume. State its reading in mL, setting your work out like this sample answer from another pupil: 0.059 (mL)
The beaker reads 150 (mL)
